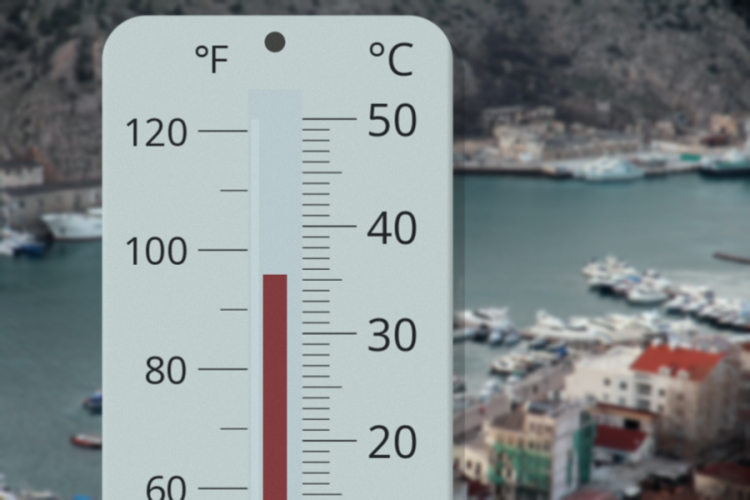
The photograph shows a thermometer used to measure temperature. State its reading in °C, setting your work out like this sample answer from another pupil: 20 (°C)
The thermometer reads 35.5 (°C)
